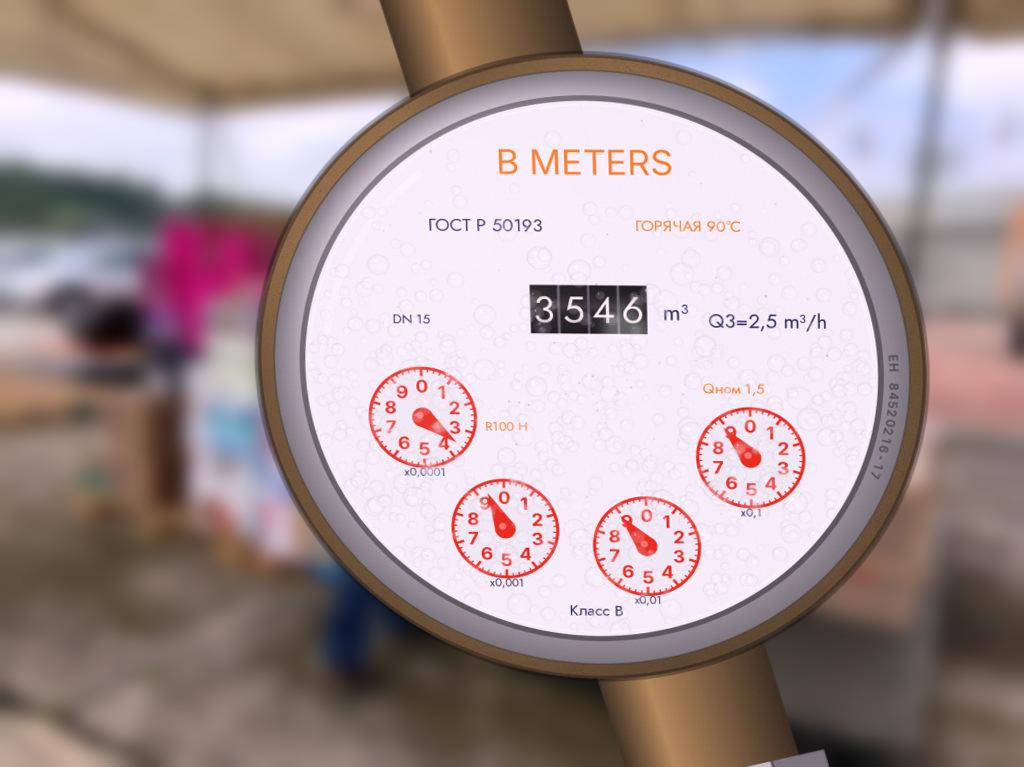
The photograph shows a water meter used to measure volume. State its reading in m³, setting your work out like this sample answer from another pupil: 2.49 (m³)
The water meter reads 3546.8893 (m³)
